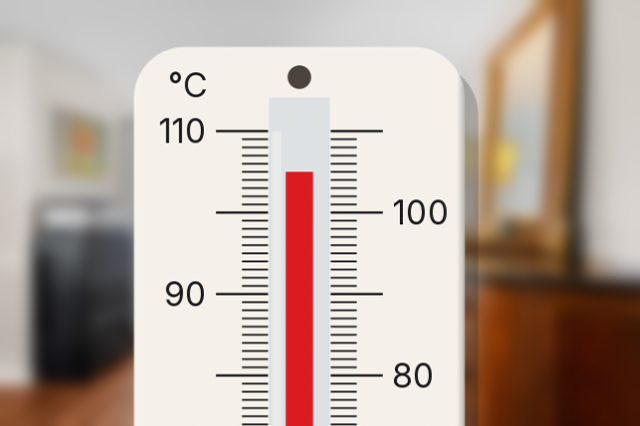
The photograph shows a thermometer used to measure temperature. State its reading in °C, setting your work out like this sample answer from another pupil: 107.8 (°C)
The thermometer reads 105 (°C)
